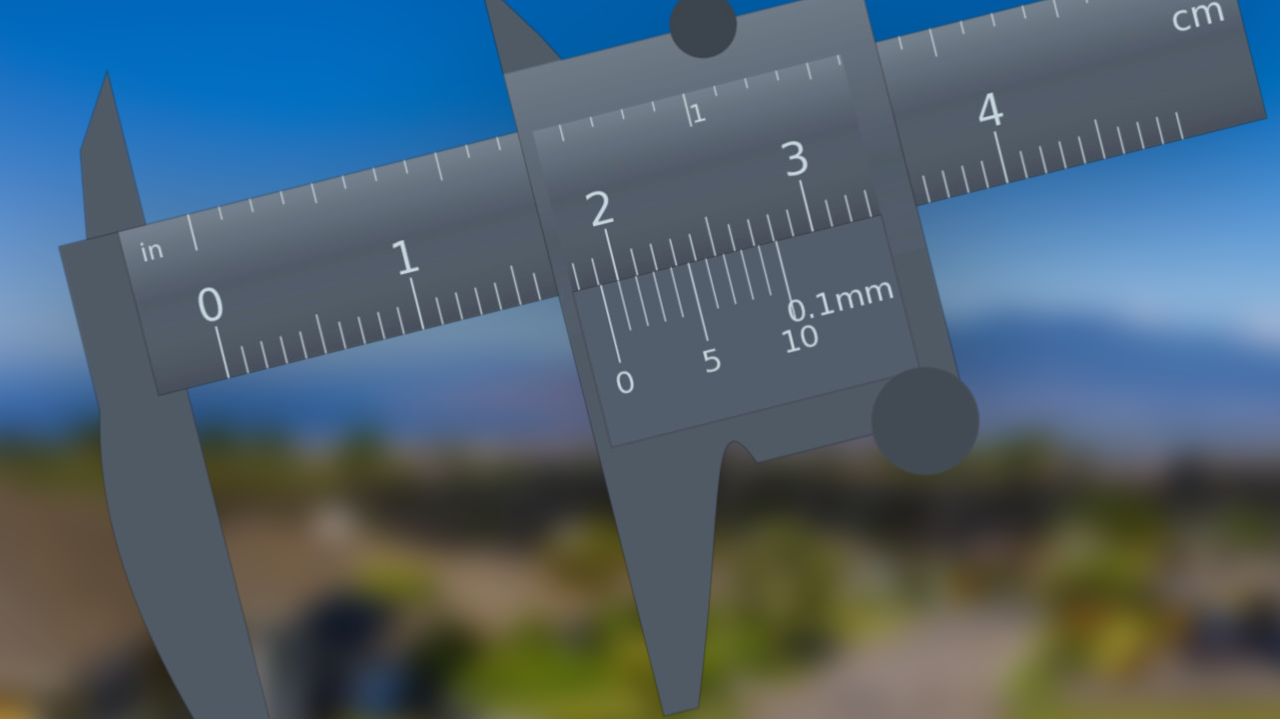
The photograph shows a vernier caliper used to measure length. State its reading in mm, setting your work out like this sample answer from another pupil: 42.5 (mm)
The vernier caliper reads 19.1 (mm)
